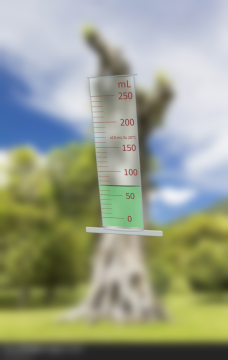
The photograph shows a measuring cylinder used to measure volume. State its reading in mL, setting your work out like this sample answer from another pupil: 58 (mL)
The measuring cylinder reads 70 (mL)
